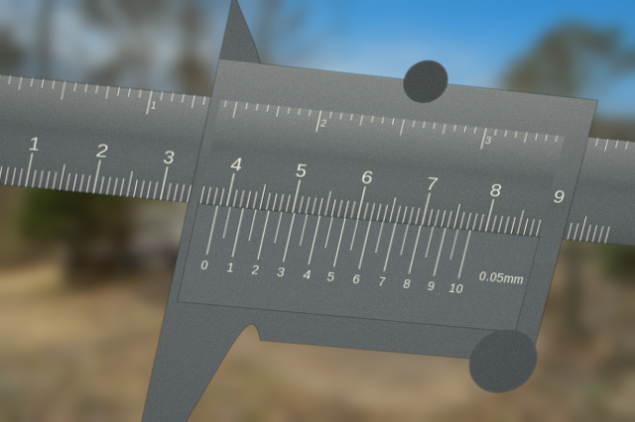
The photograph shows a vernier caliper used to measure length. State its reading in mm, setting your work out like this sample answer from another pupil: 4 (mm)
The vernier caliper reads 38.6 (mm)
